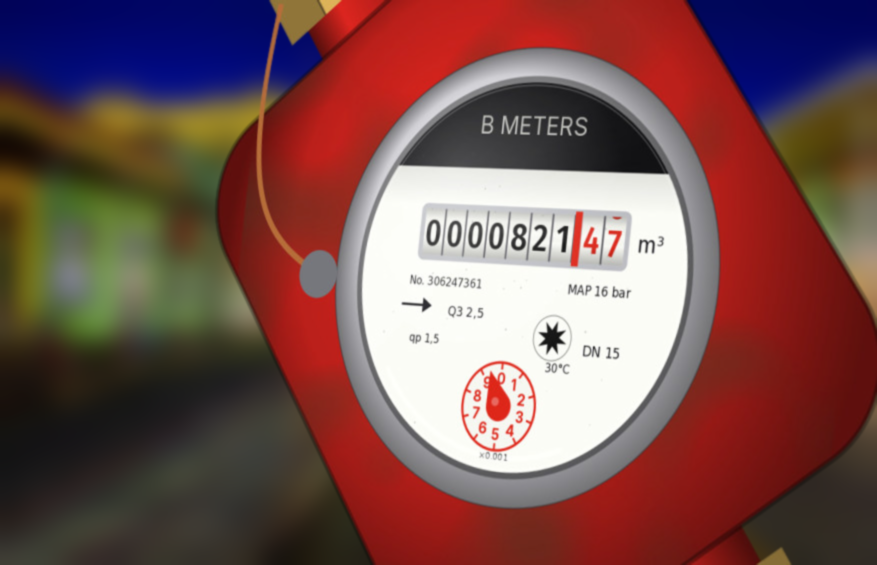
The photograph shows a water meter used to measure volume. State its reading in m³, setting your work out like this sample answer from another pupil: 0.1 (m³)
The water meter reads 821.469 (m³)
